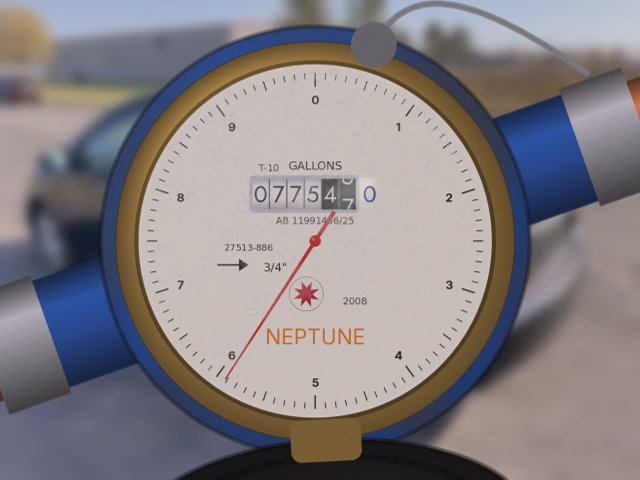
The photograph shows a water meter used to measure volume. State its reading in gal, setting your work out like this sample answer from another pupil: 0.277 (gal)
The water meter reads 775465.9 (gal)
